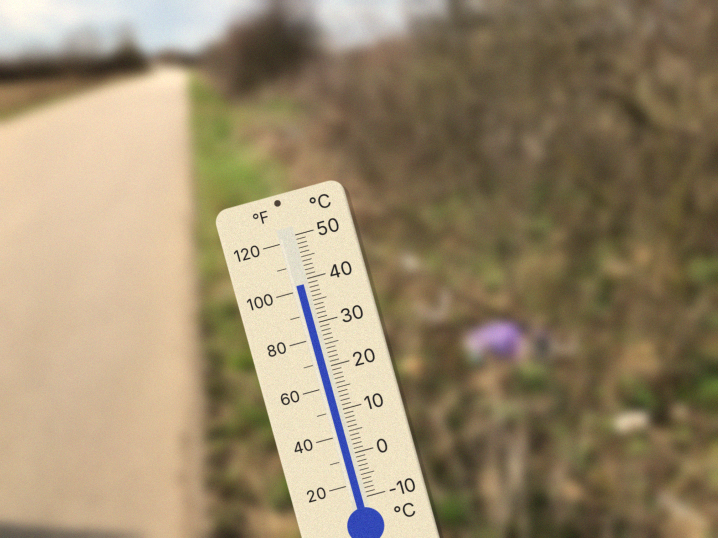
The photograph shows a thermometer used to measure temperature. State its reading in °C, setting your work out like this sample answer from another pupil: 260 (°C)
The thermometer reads 39 (°C)
